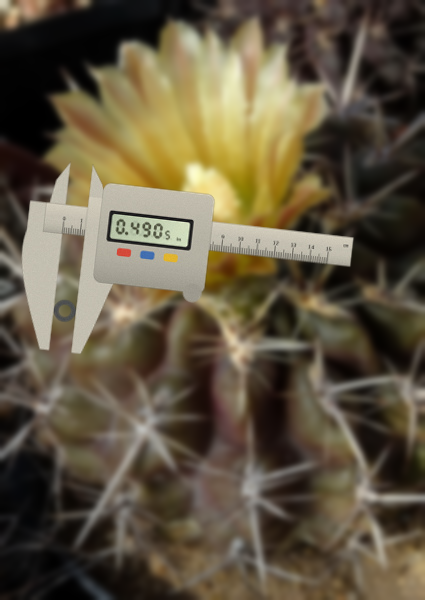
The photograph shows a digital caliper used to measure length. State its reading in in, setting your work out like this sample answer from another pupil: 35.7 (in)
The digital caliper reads 0.4905 (in)
